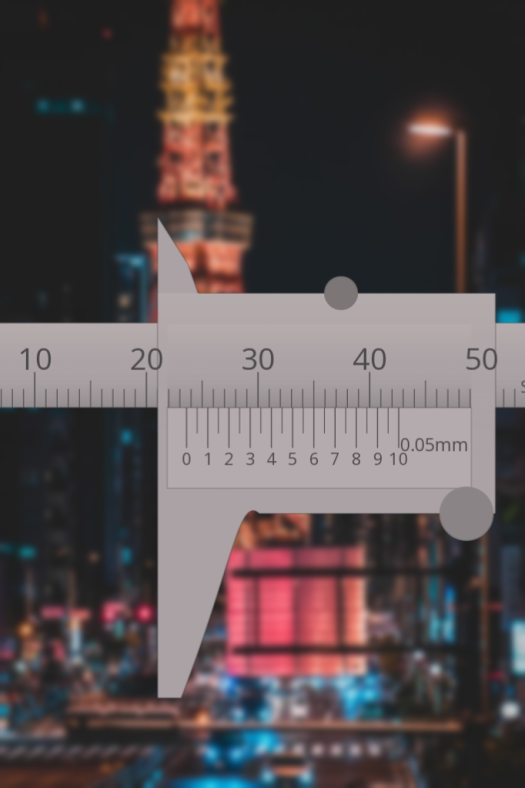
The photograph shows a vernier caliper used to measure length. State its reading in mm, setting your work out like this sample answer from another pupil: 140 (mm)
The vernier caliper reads 23.6 (mm)
